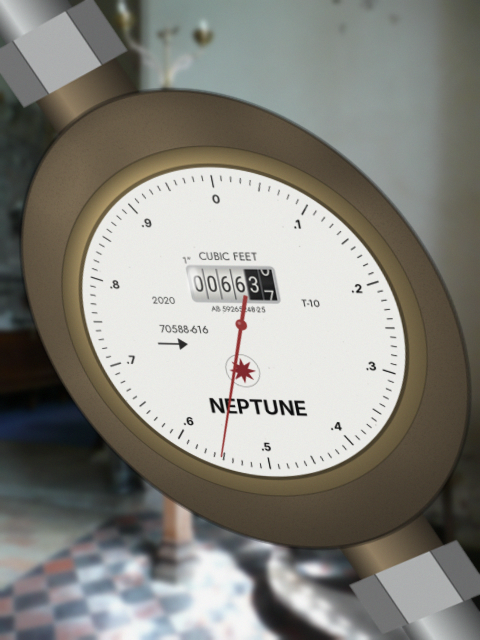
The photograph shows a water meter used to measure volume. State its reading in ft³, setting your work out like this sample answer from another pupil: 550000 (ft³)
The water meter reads 6636.55 (ft³)
